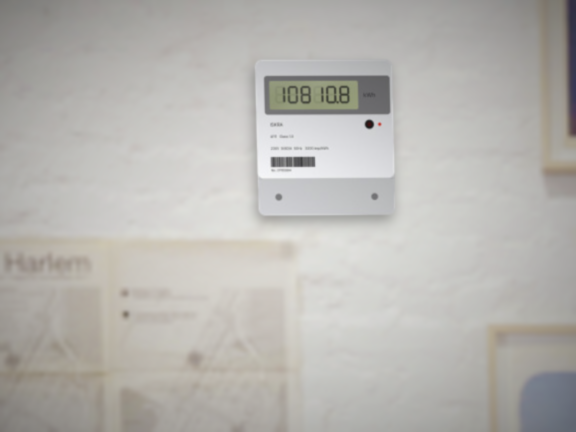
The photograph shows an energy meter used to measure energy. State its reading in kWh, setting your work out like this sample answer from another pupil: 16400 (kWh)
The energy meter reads 10810.8 (kWh)
